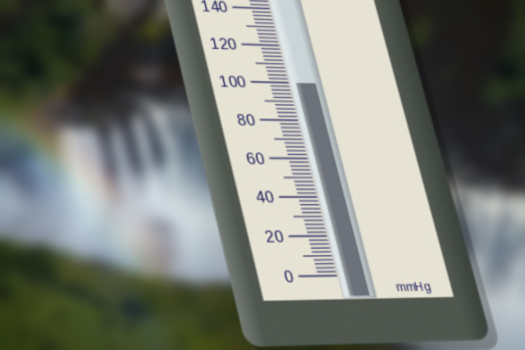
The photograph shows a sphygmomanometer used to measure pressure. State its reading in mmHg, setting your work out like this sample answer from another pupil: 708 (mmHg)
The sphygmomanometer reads 100 (mmHg)
